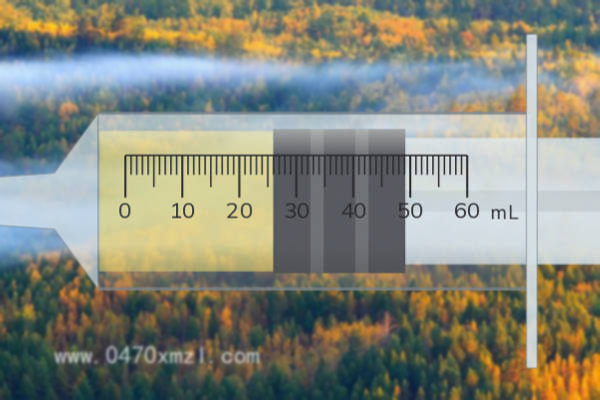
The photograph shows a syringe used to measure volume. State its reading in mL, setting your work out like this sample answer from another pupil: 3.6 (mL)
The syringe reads 26 (mL)
